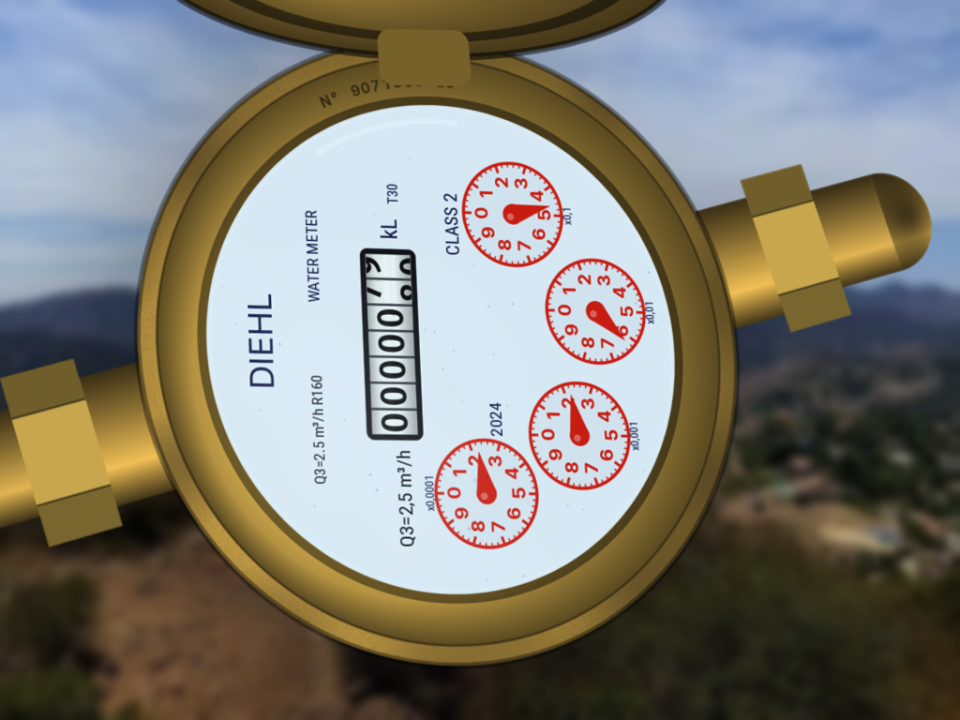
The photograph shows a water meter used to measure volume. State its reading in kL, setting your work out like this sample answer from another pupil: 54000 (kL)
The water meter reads 79.4622 (kL)
